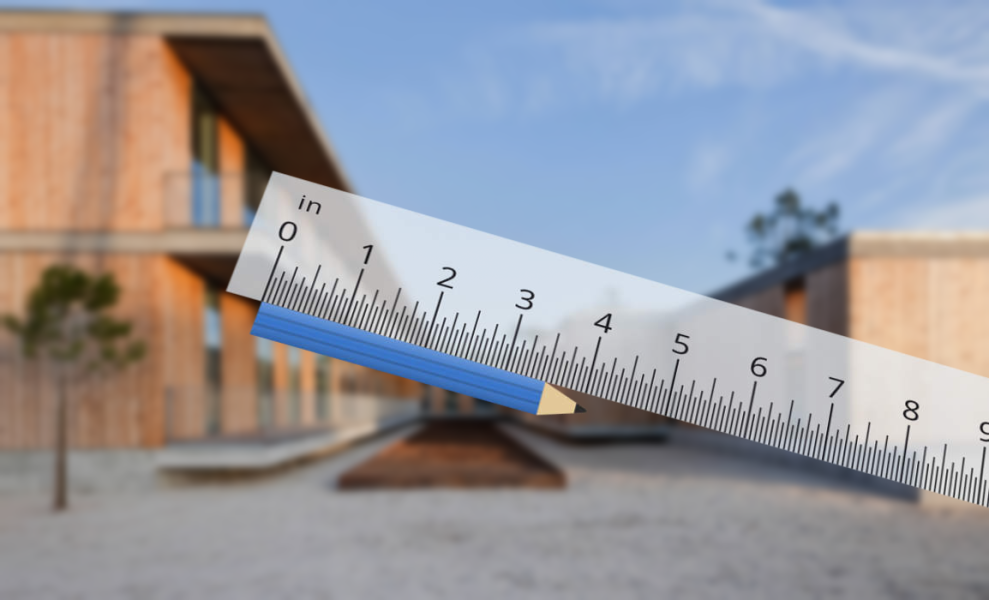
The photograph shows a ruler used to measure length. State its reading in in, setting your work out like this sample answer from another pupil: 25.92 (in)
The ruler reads 4.0625 (in)
